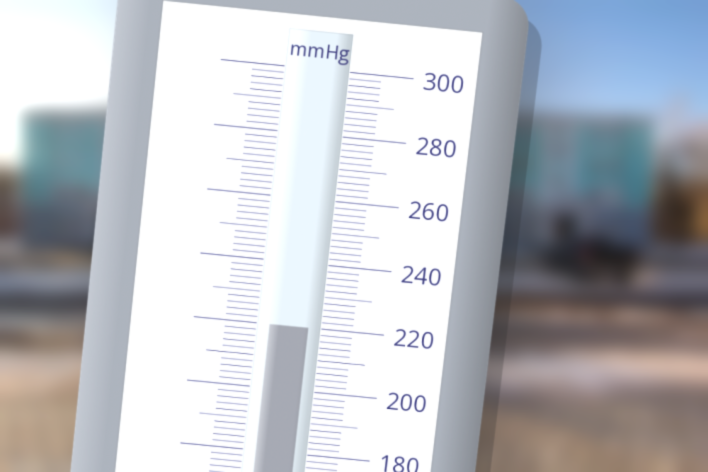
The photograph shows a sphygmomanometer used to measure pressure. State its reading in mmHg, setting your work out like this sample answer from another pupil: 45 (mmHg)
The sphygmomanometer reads 220 (mmHg)
